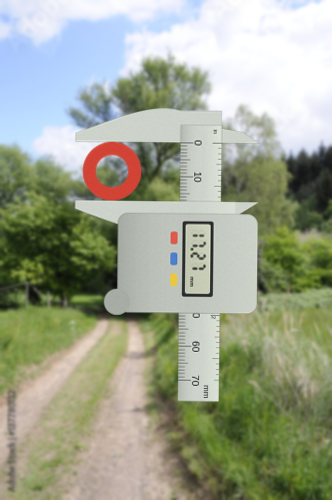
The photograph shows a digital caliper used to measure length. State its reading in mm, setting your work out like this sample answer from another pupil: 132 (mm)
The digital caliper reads 17.27 (mm)
